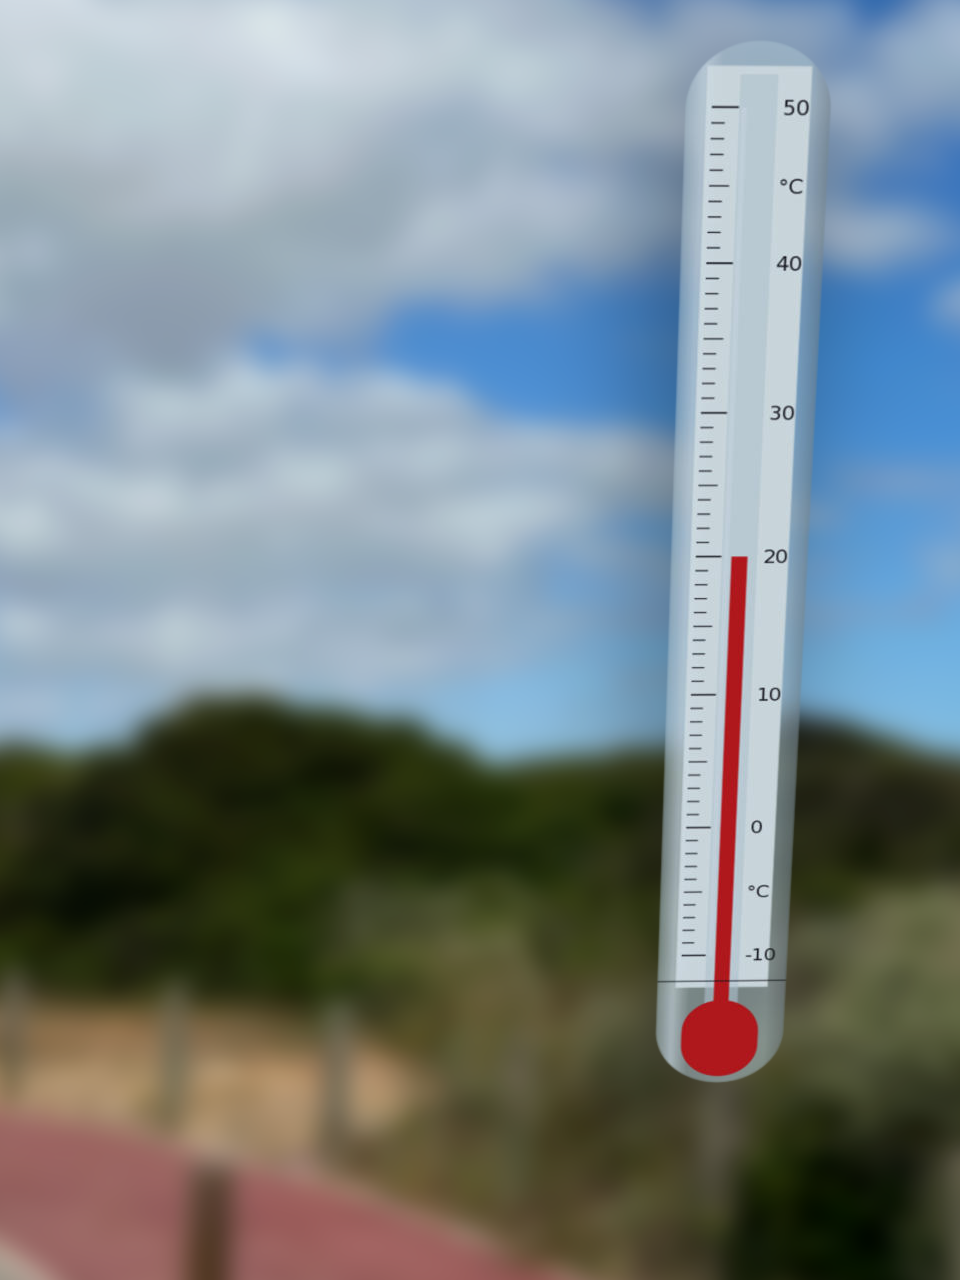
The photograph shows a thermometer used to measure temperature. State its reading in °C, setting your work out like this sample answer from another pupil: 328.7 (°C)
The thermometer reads 20 (°C)
